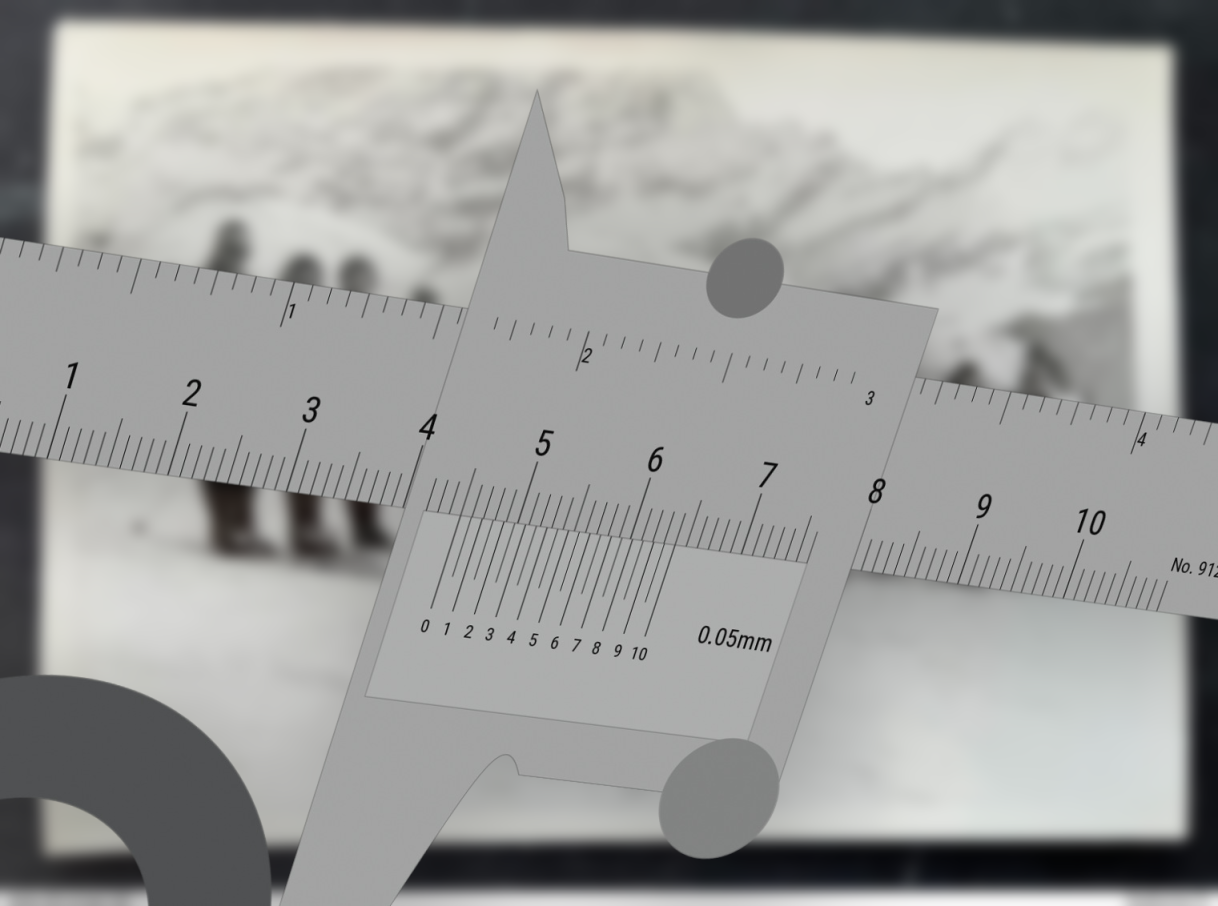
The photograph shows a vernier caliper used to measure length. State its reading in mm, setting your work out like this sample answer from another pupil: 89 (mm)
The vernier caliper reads 45.0 (mm)
